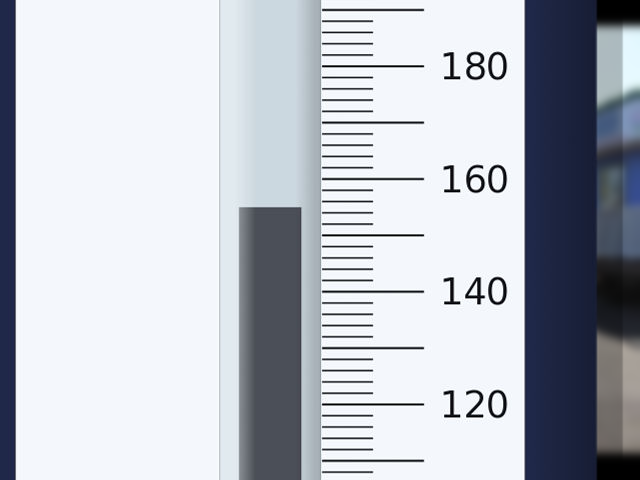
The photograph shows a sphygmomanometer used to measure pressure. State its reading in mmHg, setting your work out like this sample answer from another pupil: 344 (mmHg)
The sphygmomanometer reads 155 (mmHg)
